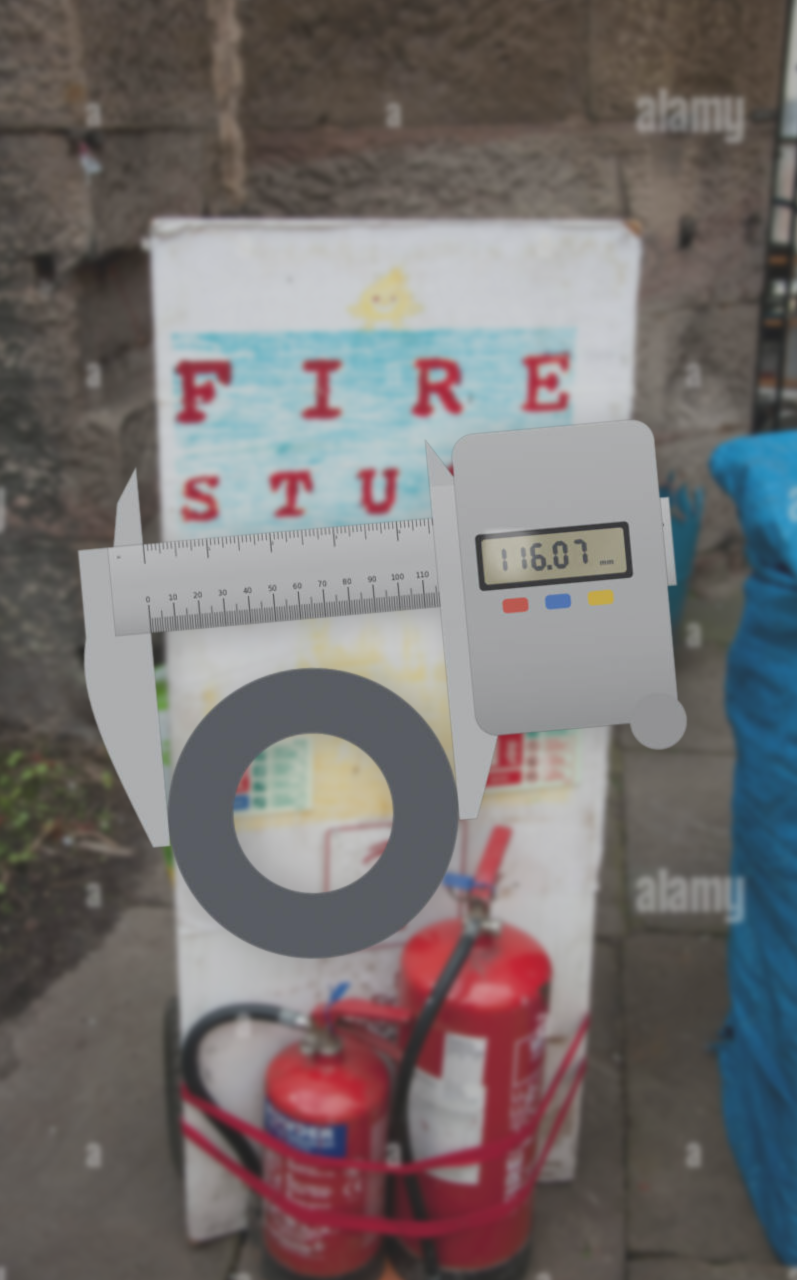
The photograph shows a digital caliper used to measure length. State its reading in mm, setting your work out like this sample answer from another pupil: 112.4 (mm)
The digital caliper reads 116.07 (mm)
